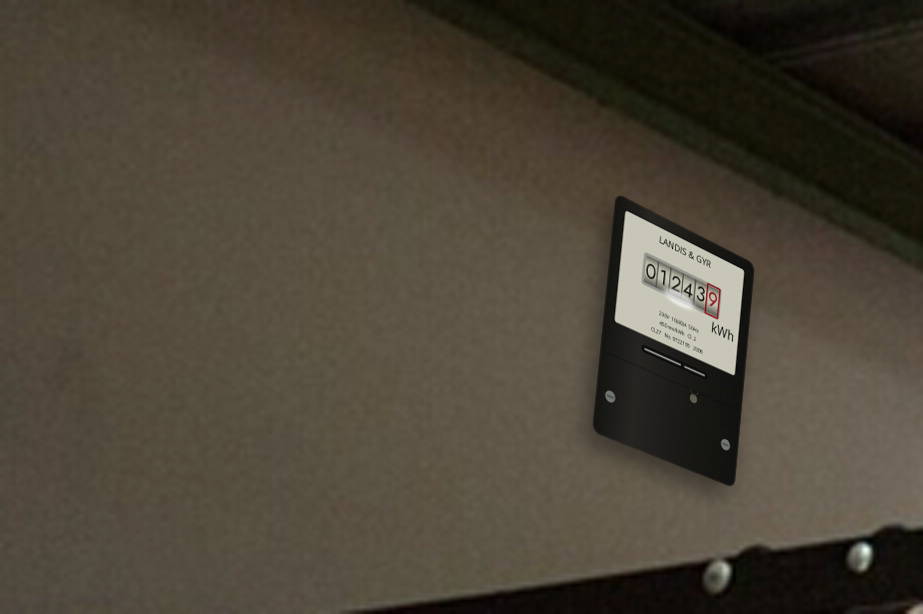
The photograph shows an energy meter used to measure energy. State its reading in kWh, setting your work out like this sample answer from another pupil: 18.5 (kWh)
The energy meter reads 1243.9 (kWh)
